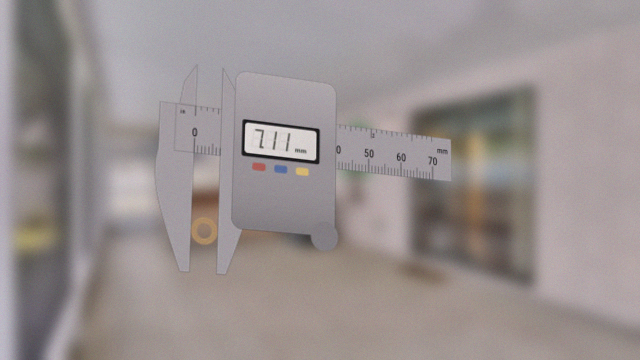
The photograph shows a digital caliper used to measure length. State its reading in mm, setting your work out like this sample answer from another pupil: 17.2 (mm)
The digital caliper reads 7.11 (mm)
